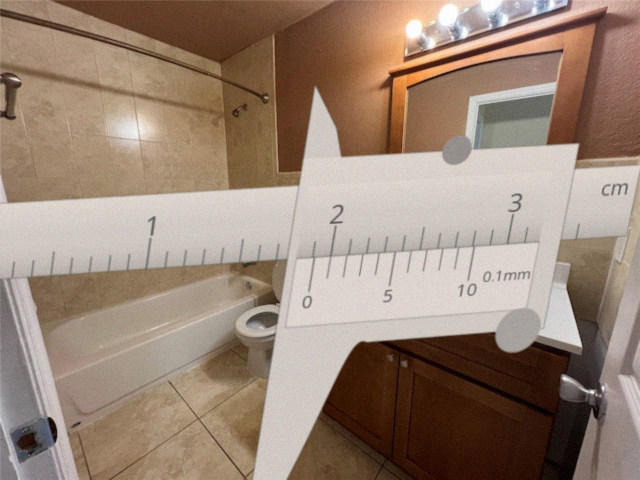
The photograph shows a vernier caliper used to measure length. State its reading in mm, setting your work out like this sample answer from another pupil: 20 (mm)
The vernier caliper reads 19.1 (mm)
